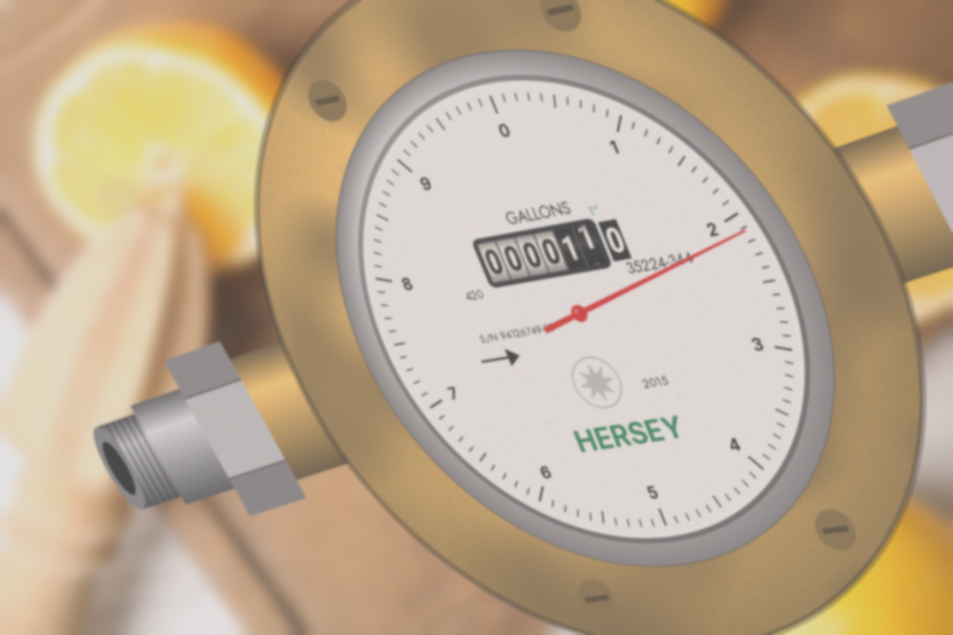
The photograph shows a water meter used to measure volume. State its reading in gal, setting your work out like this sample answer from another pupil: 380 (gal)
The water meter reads 112.1 (gal)
